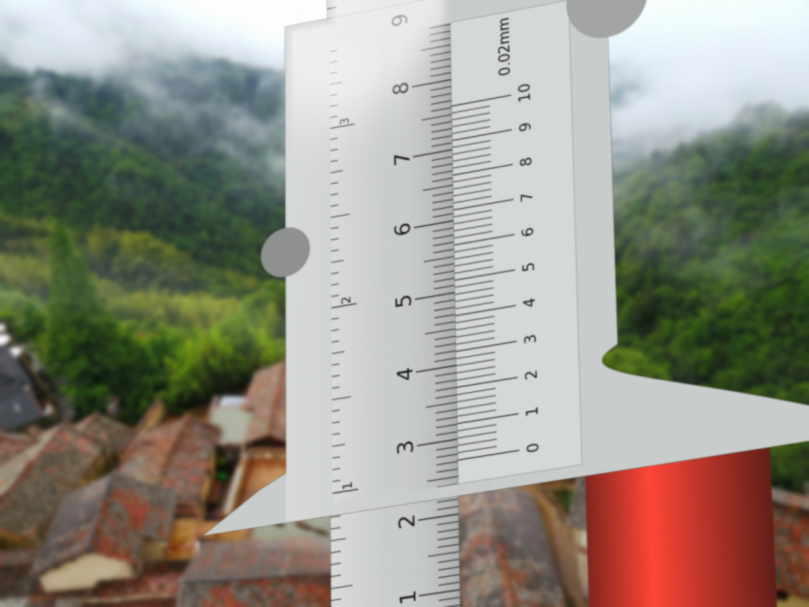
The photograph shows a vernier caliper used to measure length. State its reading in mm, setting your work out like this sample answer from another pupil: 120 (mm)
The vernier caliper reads 27.2 (mm)
